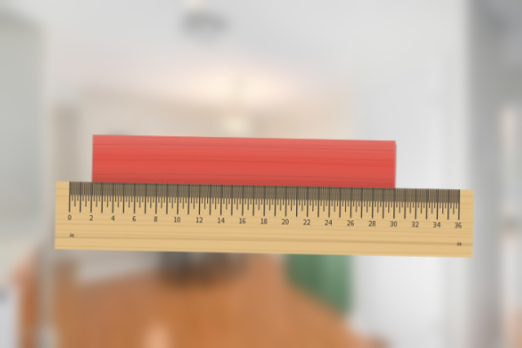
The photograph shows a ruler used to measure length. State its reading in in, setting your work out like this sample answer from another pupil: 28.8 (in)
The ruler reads 28 (in)
